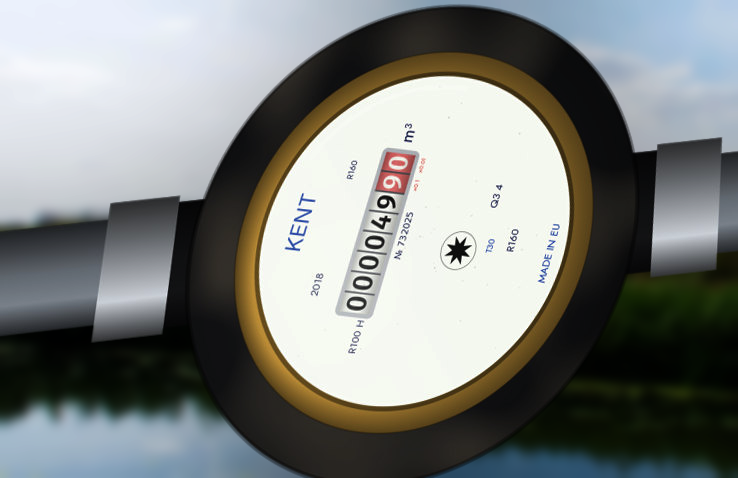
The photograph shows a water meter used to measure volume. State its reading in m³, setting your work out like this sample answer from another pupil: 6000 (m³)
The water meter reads 49.90 (m³)
